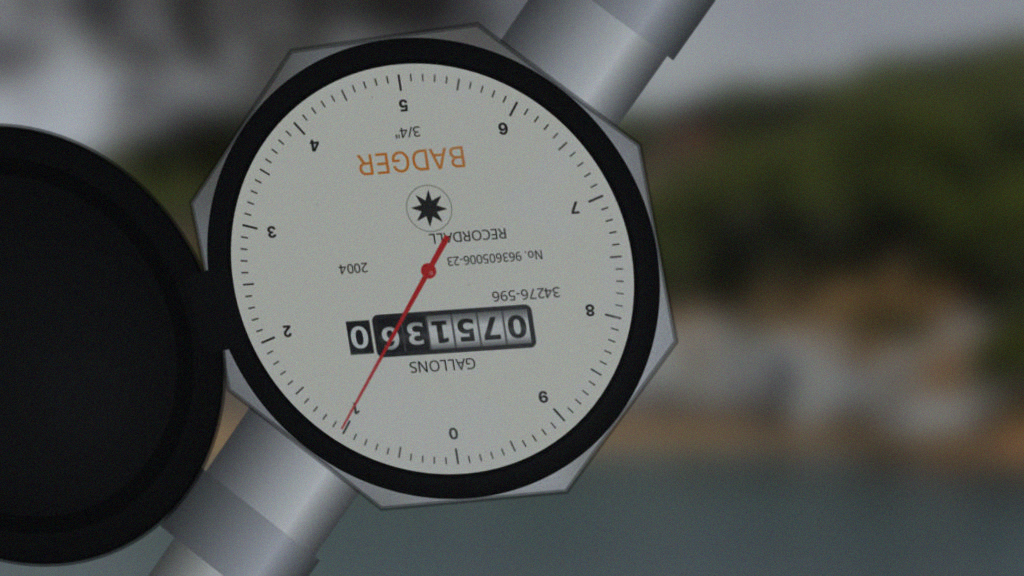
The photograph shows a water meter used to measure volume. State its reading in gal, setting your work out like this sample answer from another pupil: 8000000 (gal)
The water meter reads 751361.0 (gal)
